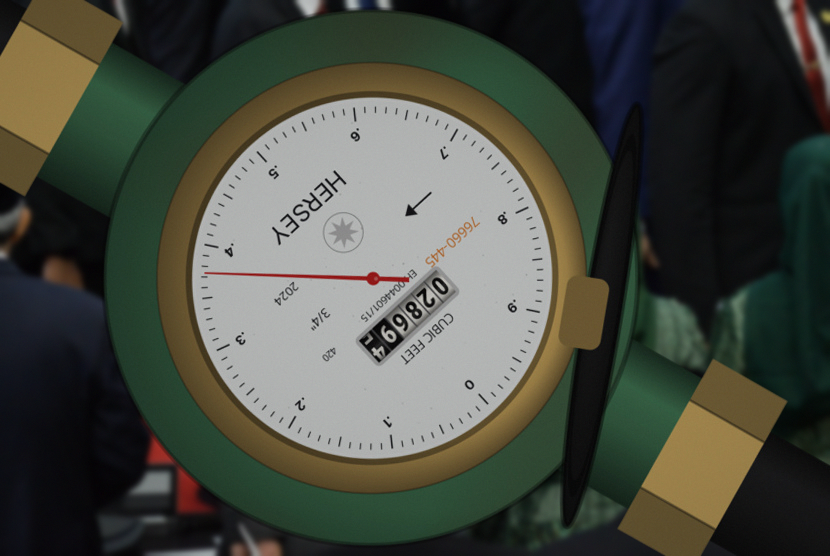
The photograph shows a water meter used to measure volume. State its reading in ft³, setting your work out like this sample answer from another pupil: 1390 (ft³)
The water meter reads 28694.37 (ft³)
